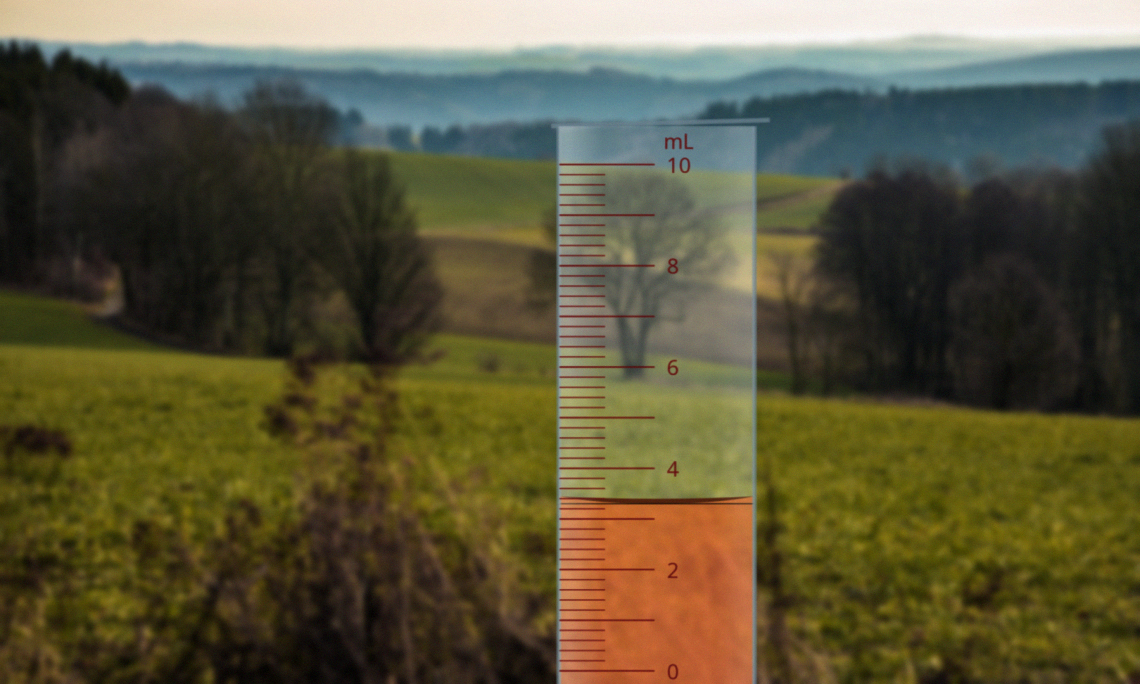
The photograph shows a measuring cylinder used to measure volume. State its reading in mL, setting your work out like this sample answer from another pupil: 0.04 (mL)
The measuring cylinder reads 3.3 (mL)
